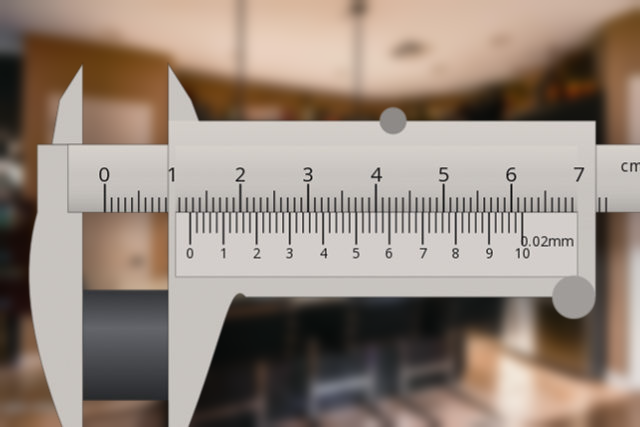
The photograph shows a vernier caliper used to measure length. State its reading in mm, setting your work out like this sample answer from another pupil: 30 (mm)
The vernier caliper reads 12.6 (mm)
